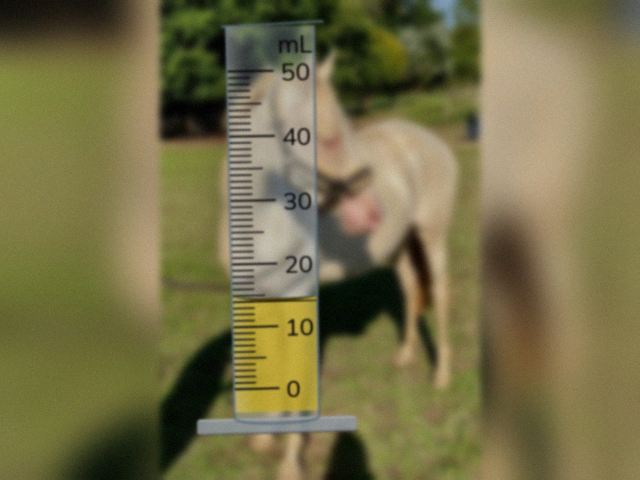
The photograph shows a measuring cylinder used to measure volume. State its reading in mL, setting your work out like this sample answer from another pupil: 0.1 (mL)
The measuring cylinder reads 14 (mL)
